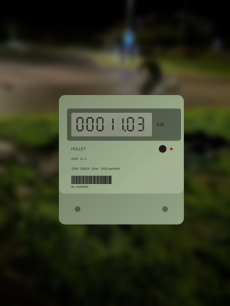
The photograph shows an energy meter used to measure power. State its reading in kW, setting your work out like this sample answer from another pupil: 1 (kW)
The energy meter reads 11.03 (kW)
